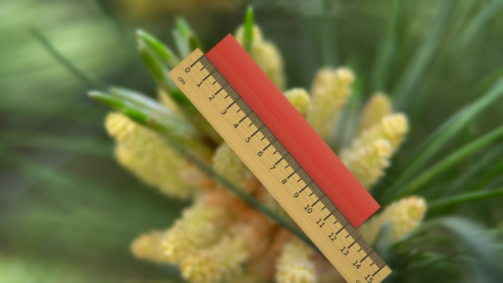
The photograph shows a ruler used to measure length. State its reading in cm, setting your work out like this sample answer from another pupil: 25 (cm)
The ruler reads 12.5 (cm)
